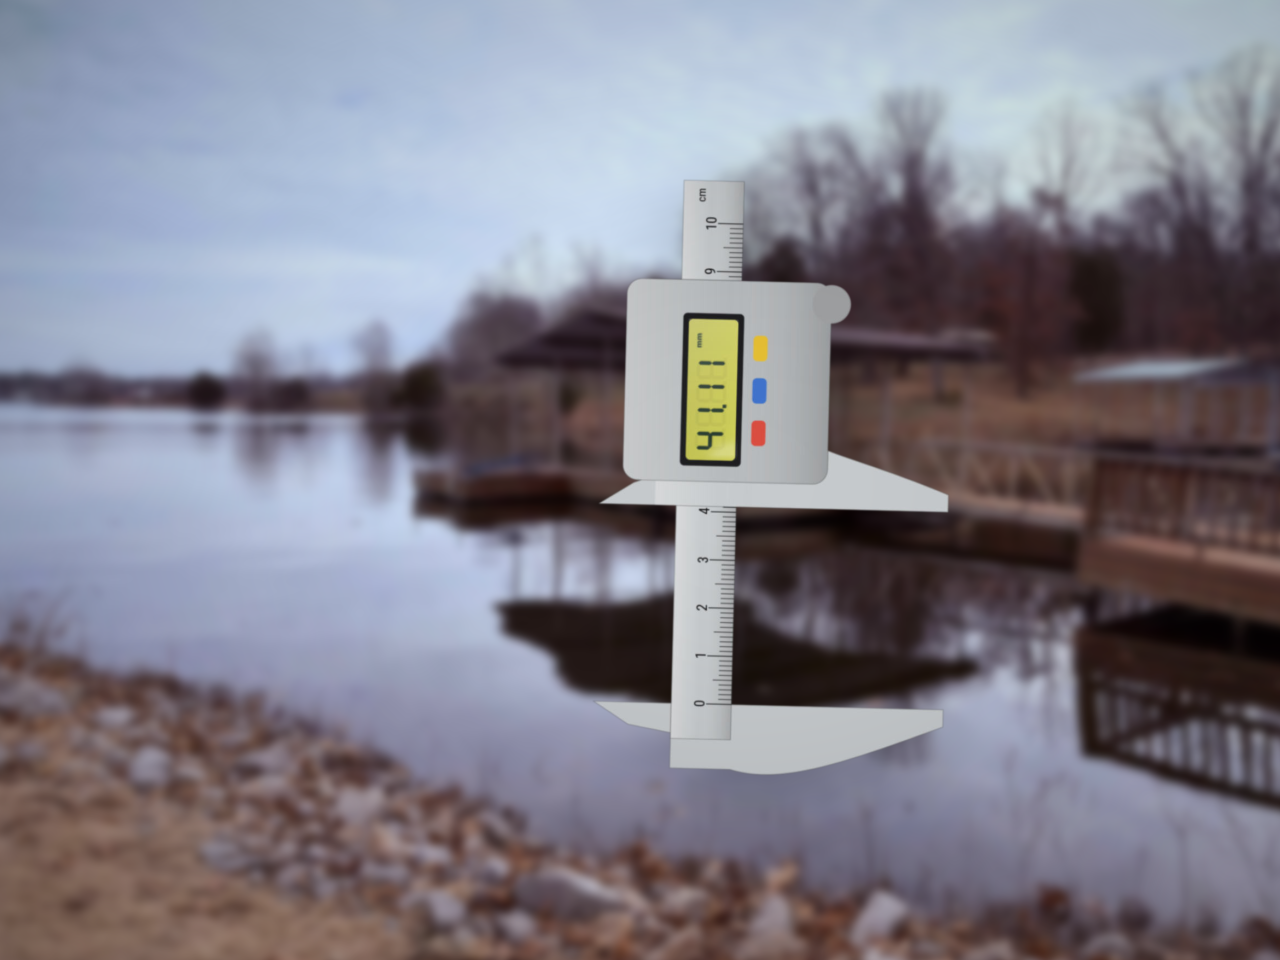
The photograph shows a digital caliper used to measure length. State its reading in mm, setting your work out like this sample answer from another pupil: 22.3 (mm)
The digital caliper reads 41.11 (mm)
